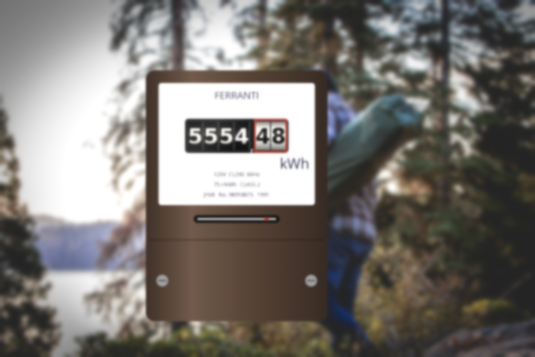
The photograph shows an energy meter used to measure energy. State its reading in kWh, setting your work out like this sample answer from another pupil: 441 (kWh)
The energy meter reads 5554.48 (kWh)
